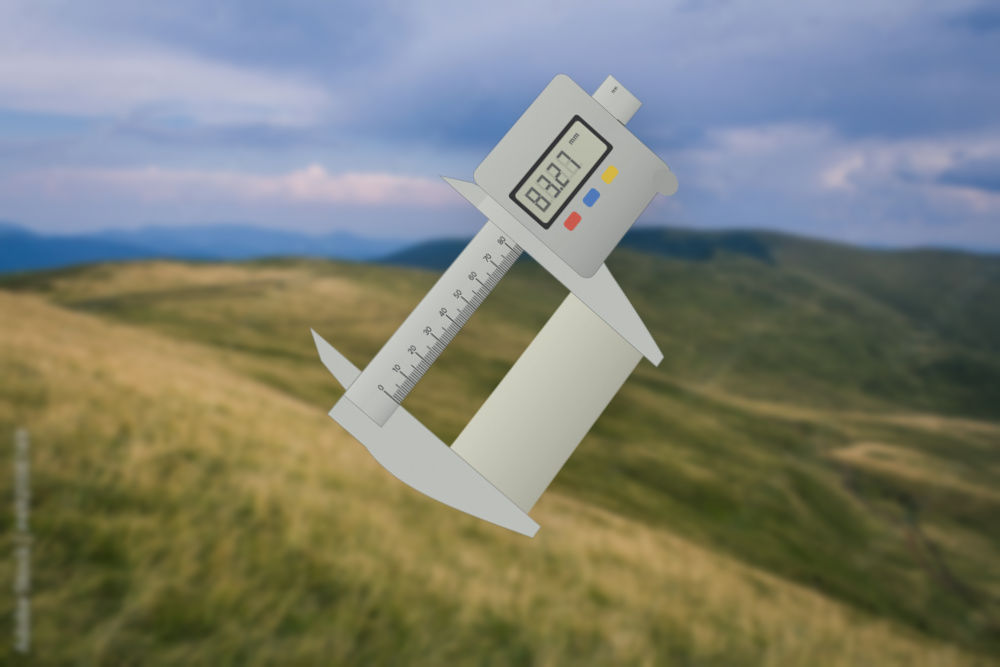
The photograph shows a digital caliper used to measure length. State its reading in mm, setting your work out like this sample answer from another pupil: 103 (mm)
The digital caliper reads 83.27 (mm)
